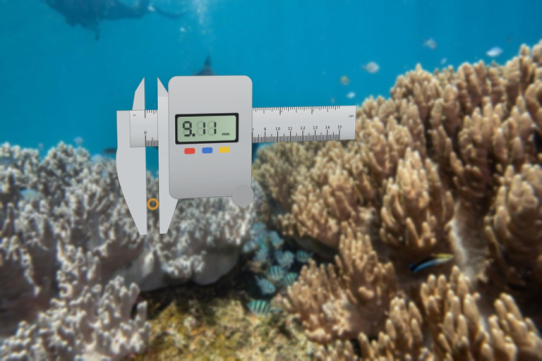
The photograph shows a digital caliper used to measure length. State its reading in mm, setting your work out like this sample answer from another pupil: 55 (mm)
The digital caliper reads 9.11 (mm)
